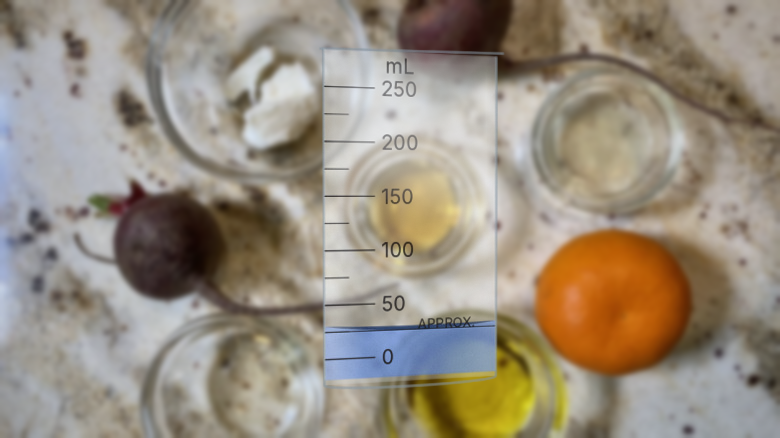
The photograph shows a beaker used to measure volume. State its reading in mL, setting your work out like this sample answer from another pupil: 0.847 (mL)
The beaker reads 25 (mL)
